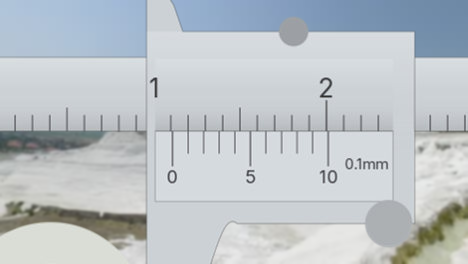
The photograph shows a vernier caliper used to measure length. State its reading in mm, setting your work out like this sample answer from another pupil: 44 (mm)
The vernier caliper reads 11.1 (mm)
